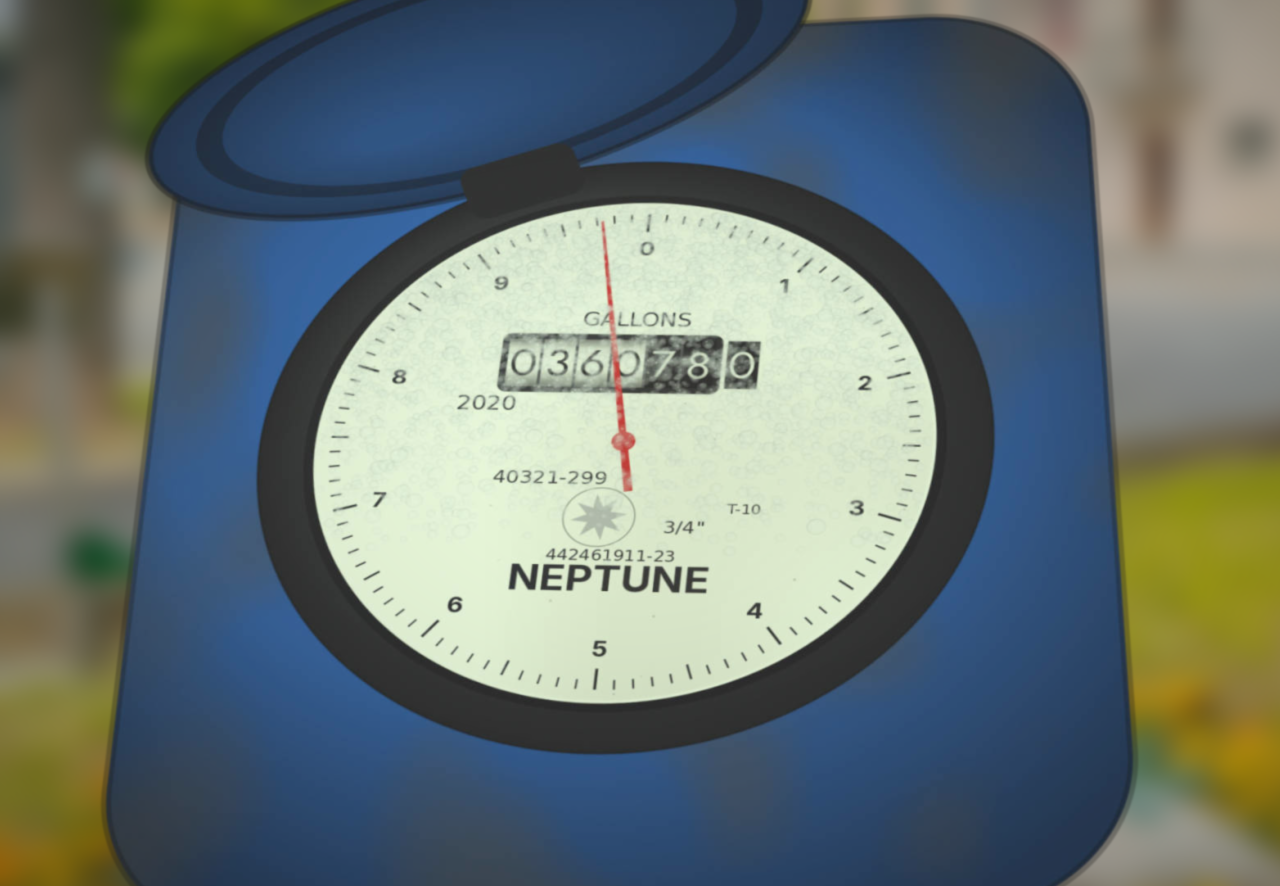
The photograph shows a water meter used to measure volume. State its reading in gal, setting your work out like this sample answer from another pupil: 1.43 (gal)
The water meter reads 360779.7 (gal)
